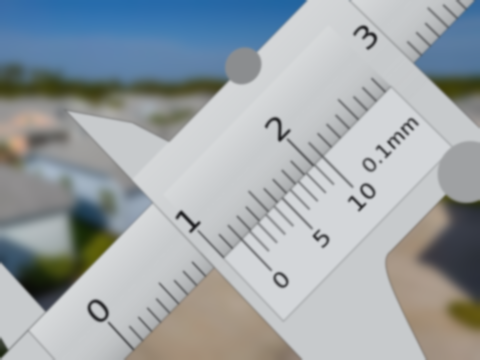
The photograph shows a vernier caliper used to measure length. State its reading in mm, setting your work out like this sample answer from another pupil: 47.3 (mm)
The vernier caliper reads 12.0 (mm)
